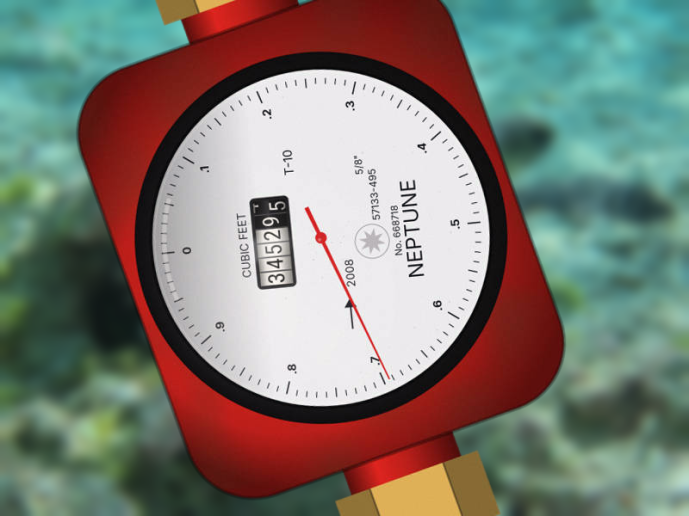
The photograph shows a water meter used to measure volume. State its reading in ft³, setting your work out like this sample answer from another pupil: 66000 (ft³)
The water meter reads 345294.69 (ft³)
